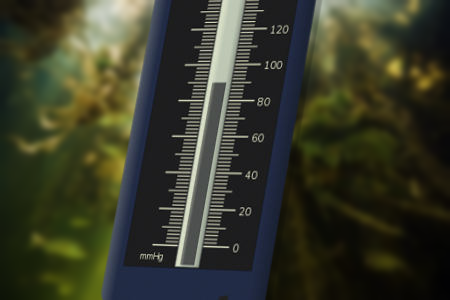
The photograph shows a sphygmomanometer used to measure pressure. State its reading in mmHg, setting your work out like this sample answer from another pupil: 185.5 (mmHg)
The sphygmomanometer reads 90 (mmHg)
